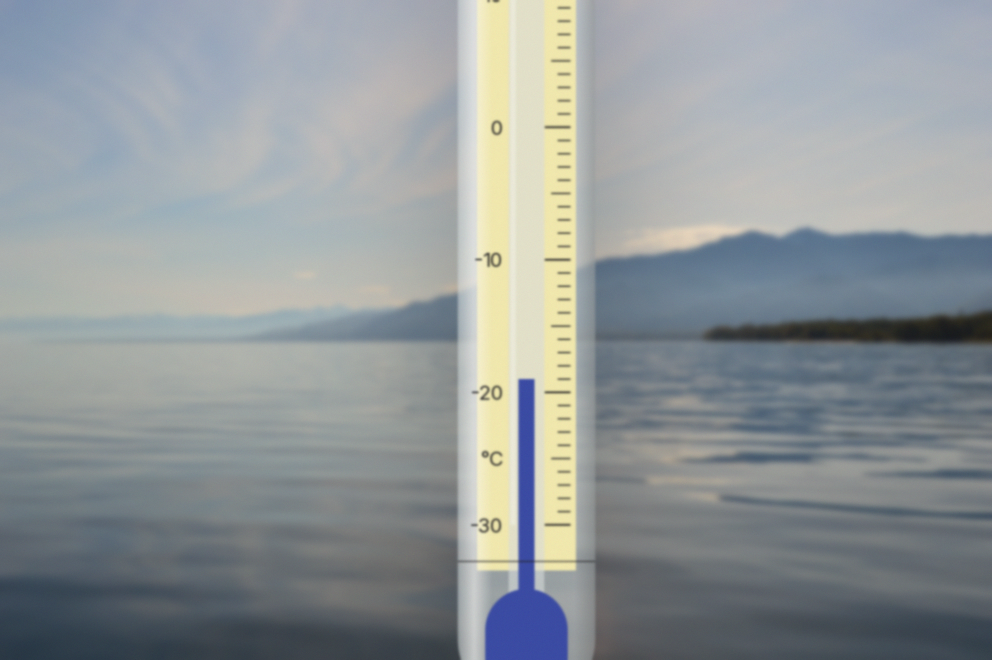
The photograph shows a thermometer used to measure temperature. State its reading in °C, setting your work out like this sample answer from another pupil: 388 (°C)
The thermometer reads -19 (°C)
